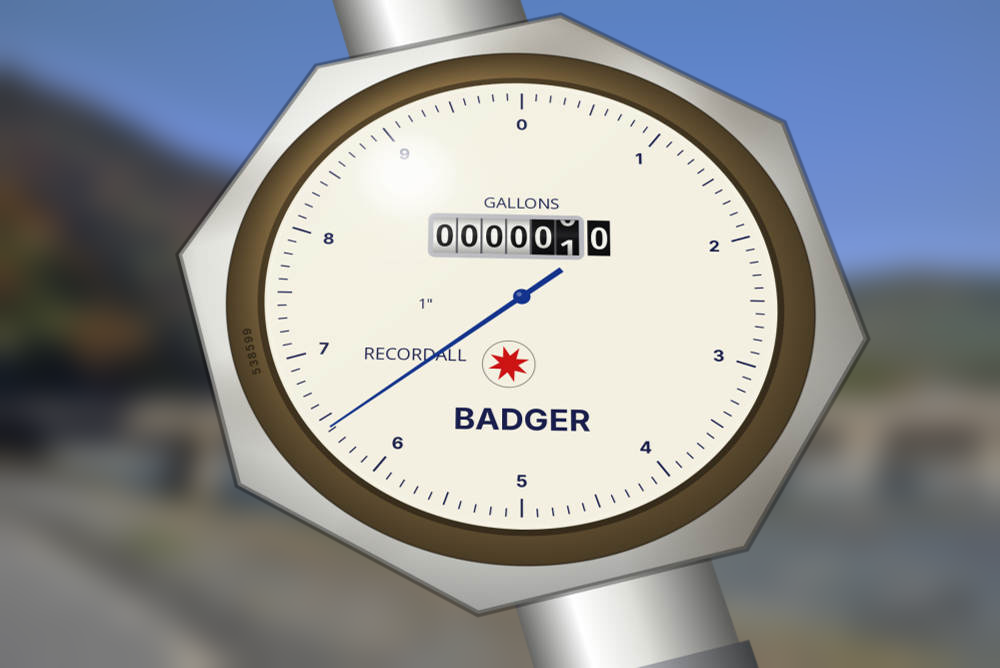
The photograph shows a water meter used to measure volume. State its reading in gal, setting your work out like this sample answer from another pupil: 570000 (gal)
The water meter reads 6.4 (gal)
